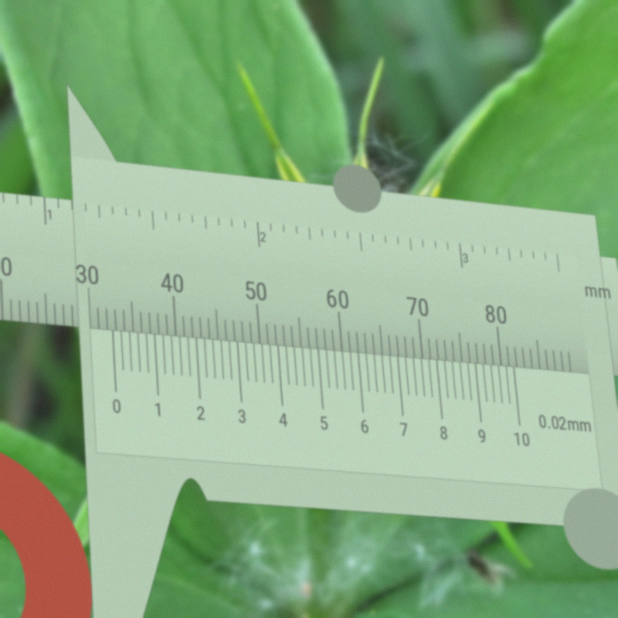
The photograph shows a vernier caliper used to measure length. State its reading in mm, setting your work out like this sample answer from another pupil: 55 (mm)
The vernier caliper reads 32.6 (mm)
